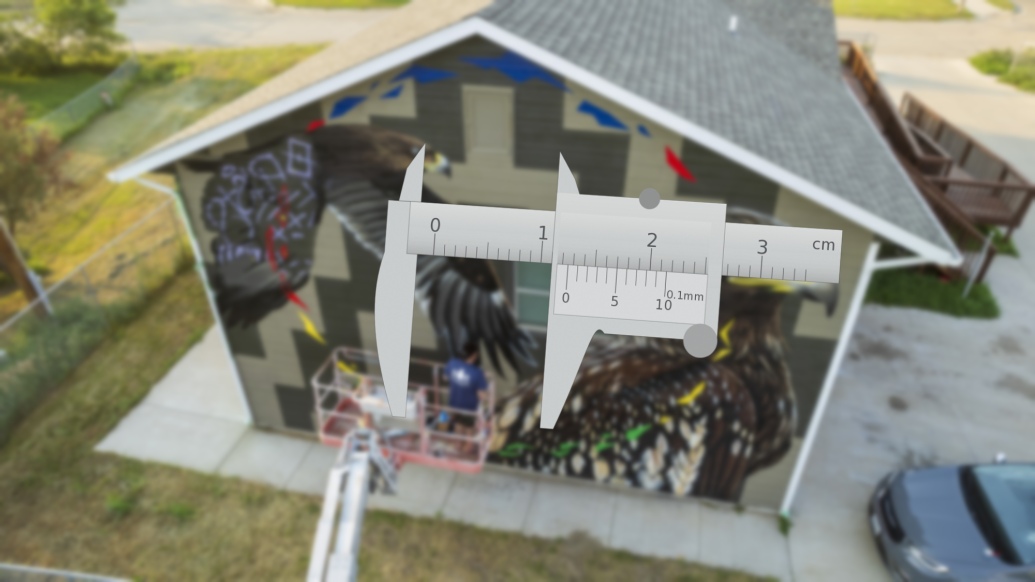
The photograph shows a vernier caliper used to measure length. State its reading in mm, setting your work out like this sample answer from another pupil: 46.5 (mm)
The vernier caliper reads 12.5 (mm)
